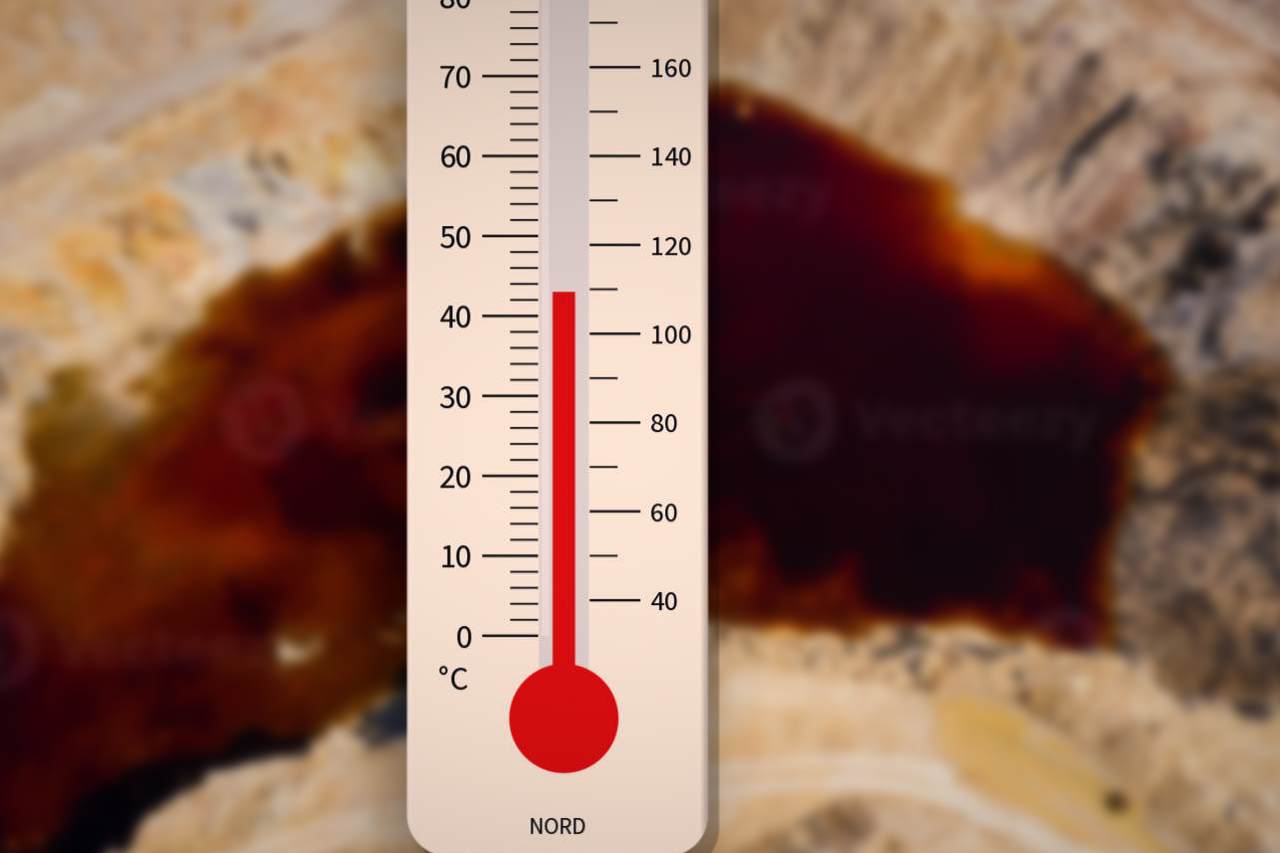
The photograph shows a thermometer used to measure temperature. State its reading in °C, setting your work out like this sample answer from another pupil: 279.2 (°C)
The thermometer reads 43 (°C)
